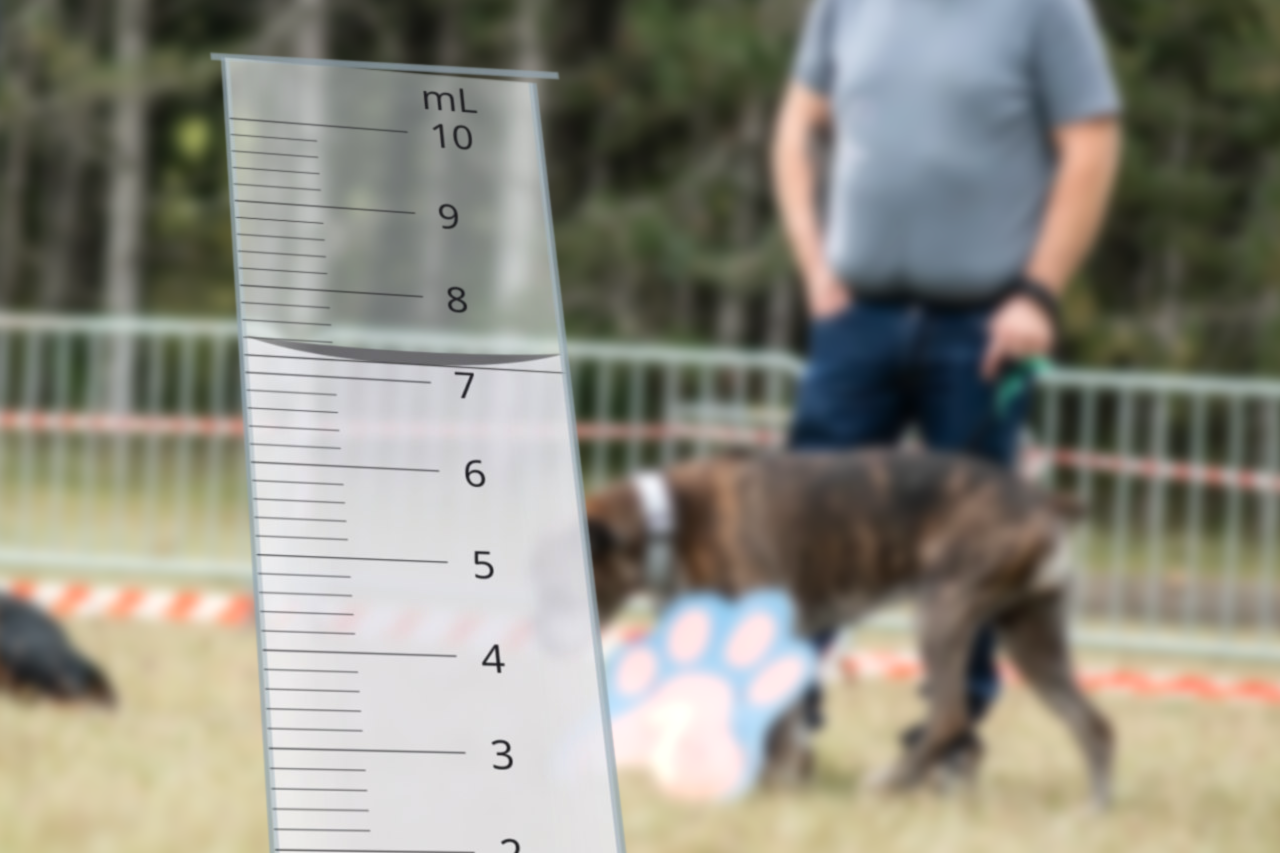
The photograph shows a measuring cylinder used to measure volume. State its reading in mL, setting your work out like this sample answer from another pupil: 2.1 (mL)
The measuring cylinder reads 7.2 (mL)
